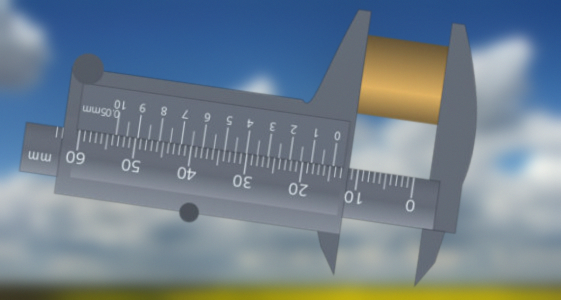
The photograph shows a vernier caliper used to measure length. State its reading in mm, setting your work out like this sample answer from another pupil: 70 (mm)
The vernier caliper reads 14.5 (mm)
